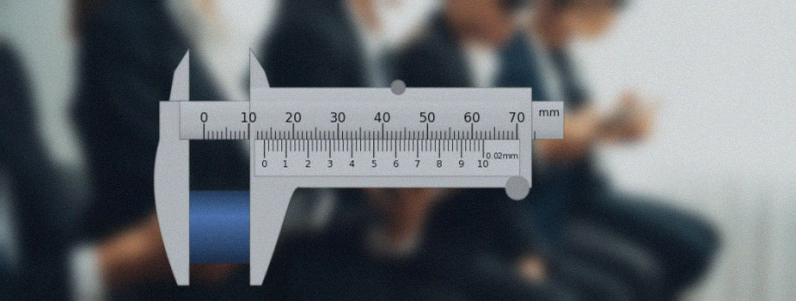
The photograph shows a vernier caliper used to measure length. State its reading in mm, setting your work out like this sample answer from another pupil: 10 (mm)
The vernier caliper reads 13.5 (mm)
